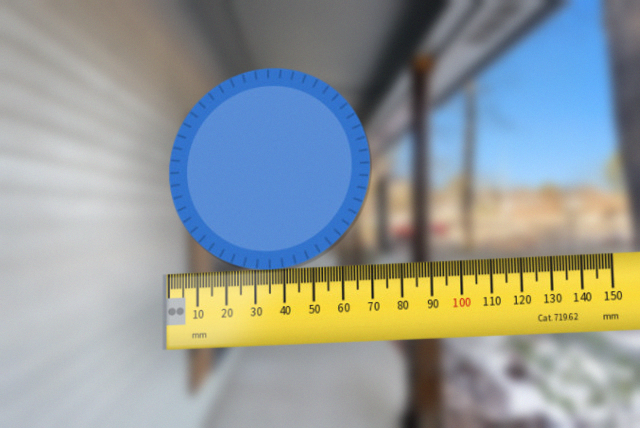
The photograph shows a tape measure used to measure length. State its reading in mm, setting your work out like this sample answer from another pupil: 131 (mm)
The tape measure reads 70 (mm)
